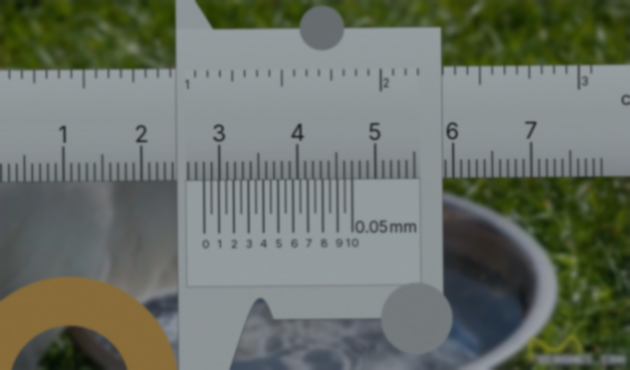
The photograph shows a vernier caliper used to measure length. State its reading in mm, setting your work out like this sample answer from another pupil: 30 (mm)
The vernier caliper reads 28.0 (mm)
